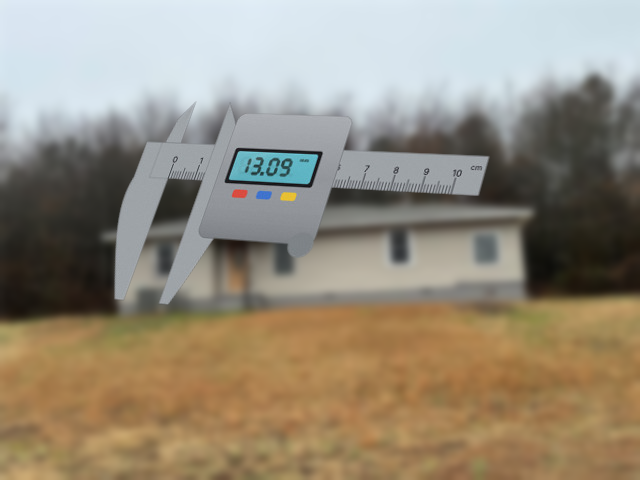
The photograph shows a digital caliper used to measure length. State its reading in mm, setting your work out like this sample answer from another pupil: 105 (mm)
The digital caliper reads 13.09 (mm)
